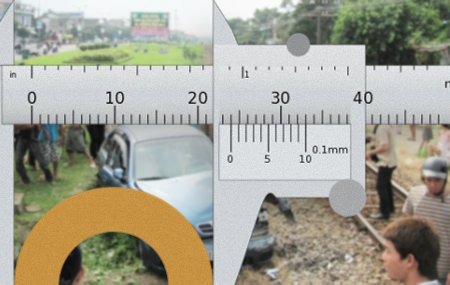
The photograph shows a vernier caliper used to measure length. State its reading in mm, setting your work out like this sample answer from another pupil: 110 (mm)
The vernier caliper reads 24.0 (mm)
